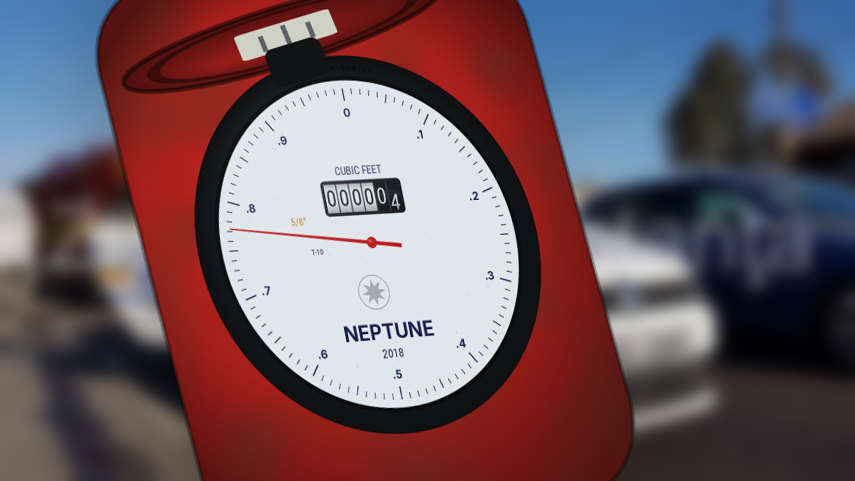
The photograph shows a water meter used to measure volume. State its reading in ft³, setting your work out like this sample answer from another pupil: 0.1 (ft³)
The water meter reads 3.77 (ft³)
